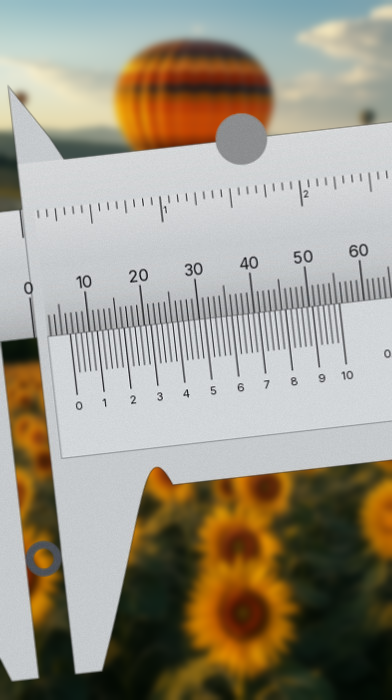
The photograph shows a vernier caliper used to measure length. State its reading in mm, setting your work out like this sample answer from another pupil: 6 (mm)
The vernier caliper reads 6.5 (mm)
